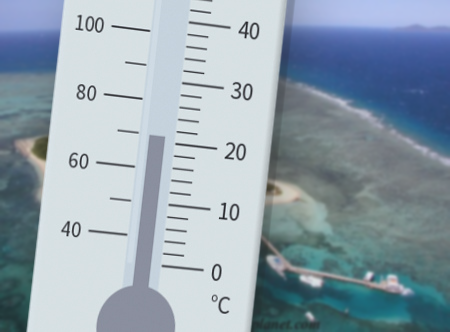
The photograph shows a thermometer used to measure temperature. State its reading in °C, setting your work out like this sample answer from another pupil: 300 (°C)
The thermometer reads 21 (°C)
